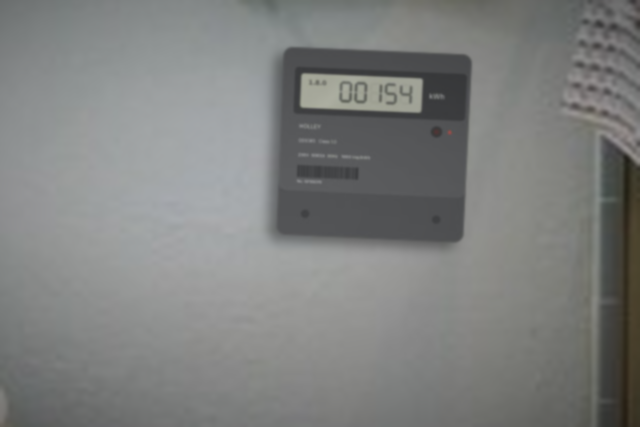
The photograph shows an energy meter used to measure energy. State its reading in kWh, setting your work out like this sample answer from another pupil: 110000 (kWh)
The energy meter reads 154 (kWh)
